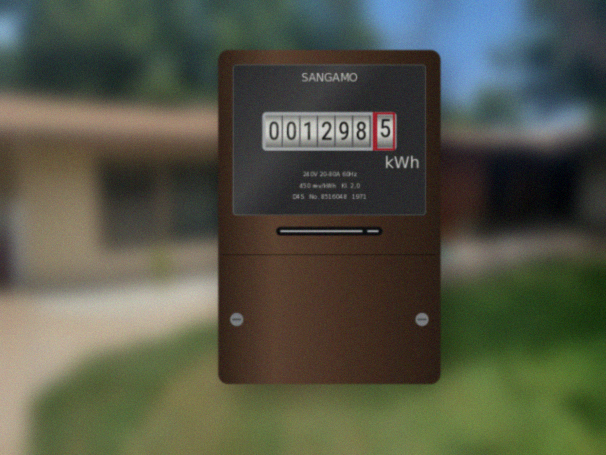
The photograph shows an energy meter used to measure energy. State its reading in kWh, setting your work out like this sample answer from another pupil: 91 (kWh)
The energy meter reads 1298.5 (kWh)
